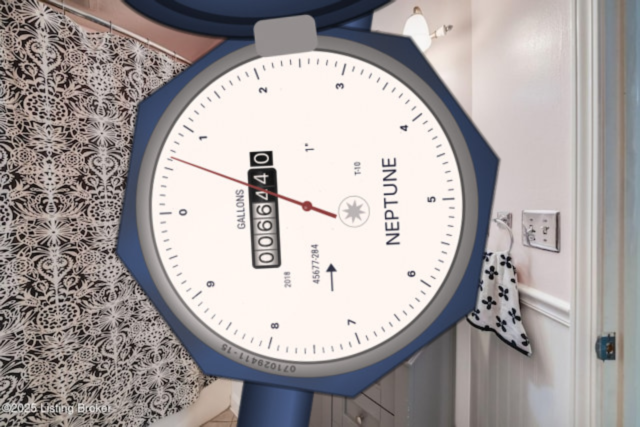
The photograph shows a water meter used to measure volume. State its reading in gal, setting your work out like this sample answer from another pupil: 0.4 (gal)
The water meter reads 66440.6 (gal)
